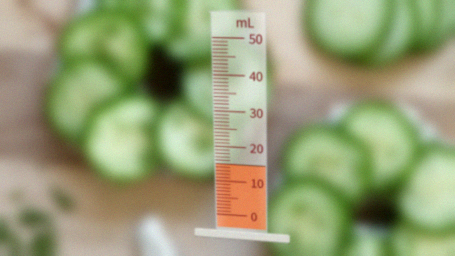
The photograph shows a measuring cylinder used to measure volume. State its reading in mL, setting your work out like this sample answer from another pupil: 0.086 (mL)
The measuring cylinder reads 15 (mL)
